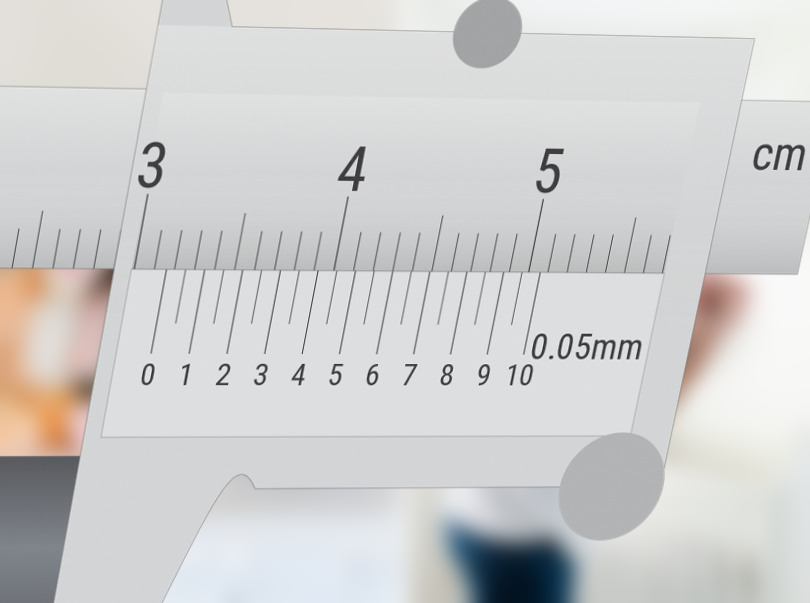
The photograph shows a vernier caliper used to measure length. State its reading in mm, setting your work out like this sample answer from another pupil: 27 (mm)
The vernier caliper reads 31.6 (mm)
